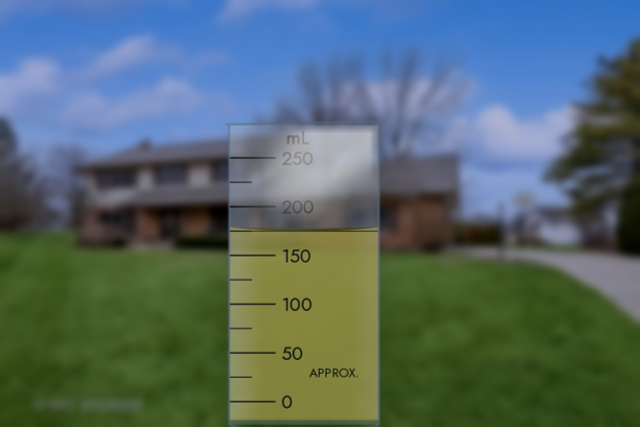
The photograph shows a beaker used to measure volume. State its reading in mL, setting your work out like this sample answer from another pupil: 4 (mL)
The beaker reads 175 (mL)
